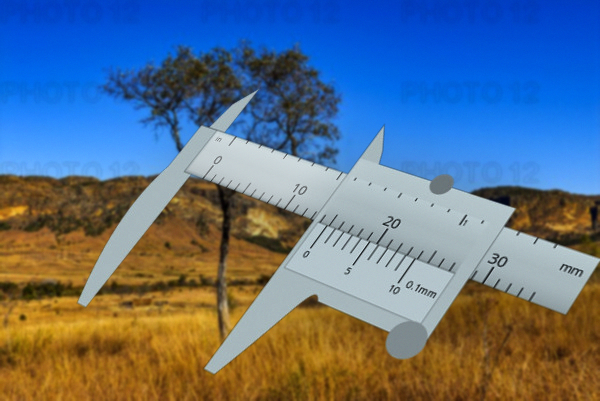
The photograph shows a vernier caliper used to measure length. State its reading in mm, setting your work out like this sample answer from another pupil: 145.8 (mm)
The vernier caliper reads 14.8 (mm)
